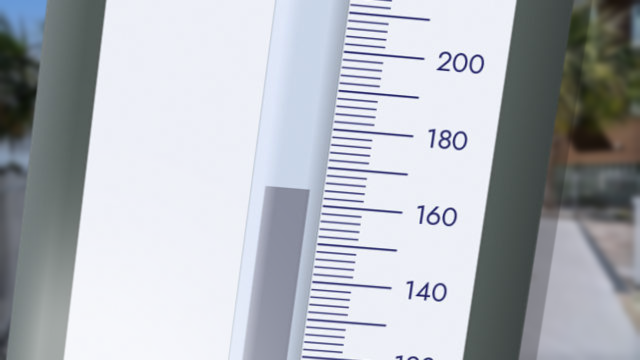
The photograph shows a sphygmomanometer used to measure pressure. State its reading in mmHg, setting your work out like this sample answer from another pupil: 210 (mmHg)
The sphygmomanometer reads 164 (mmHg)
